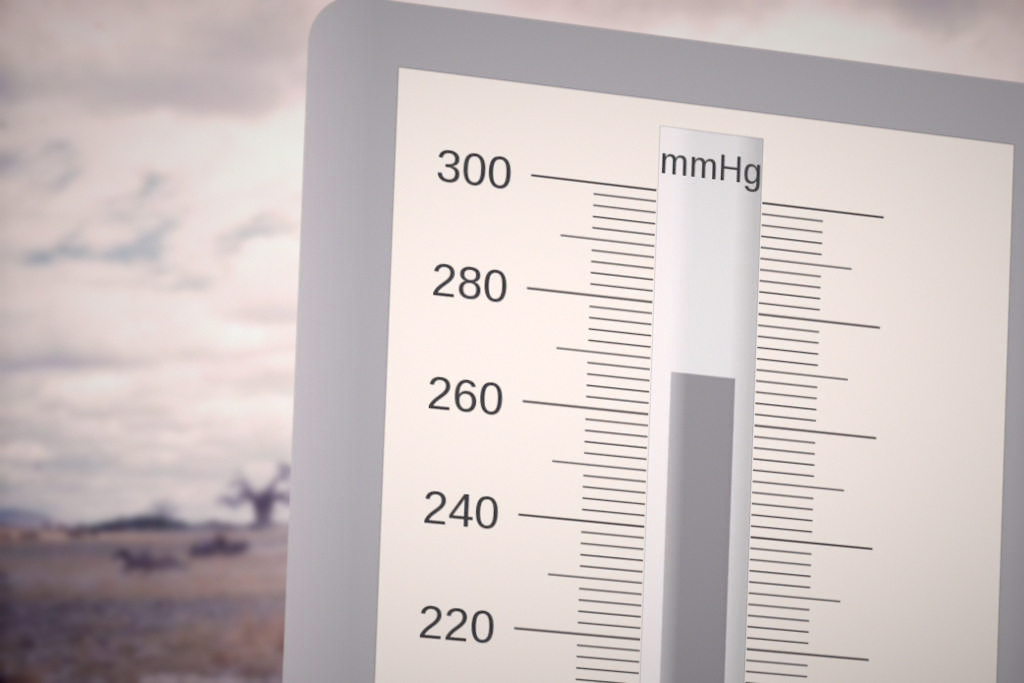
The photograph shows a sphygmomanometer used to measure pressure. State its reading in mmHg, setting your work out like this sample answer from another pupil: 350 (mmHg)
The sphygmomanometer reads 268 (mmHg)
